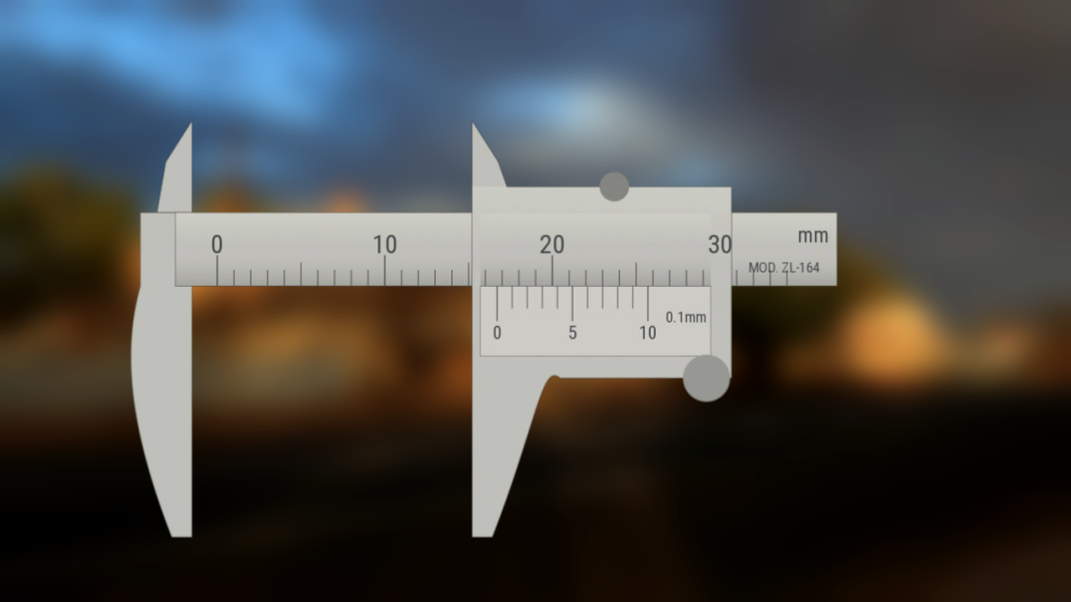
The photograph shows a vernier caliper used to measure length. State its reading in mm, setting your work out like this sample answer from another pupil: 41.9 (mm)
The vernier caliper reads 16.7 (mm)
